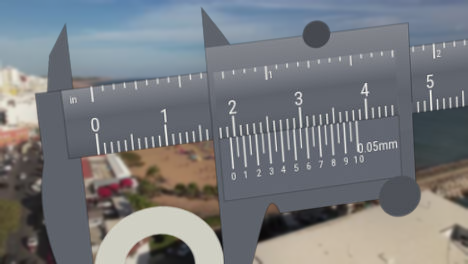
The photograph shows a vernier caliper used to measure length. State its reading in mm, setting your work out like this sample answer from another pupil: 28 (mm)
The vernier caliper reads 19.4 (mm)
